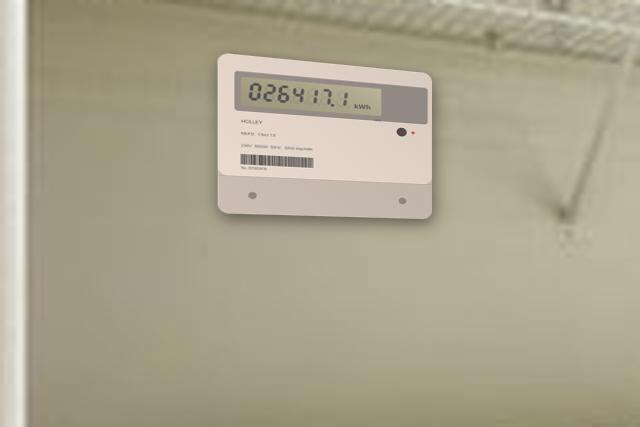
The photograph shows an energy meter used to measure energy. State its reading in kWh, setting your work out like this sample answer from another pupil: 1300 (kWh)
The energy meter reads 26417.1 (kWh)
